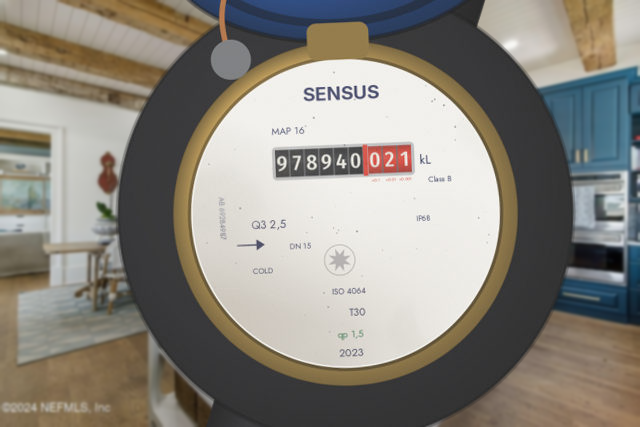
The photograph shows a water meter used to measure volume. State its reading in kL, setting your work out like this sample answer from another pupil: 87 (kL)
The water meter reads 978940.021 (kL)
